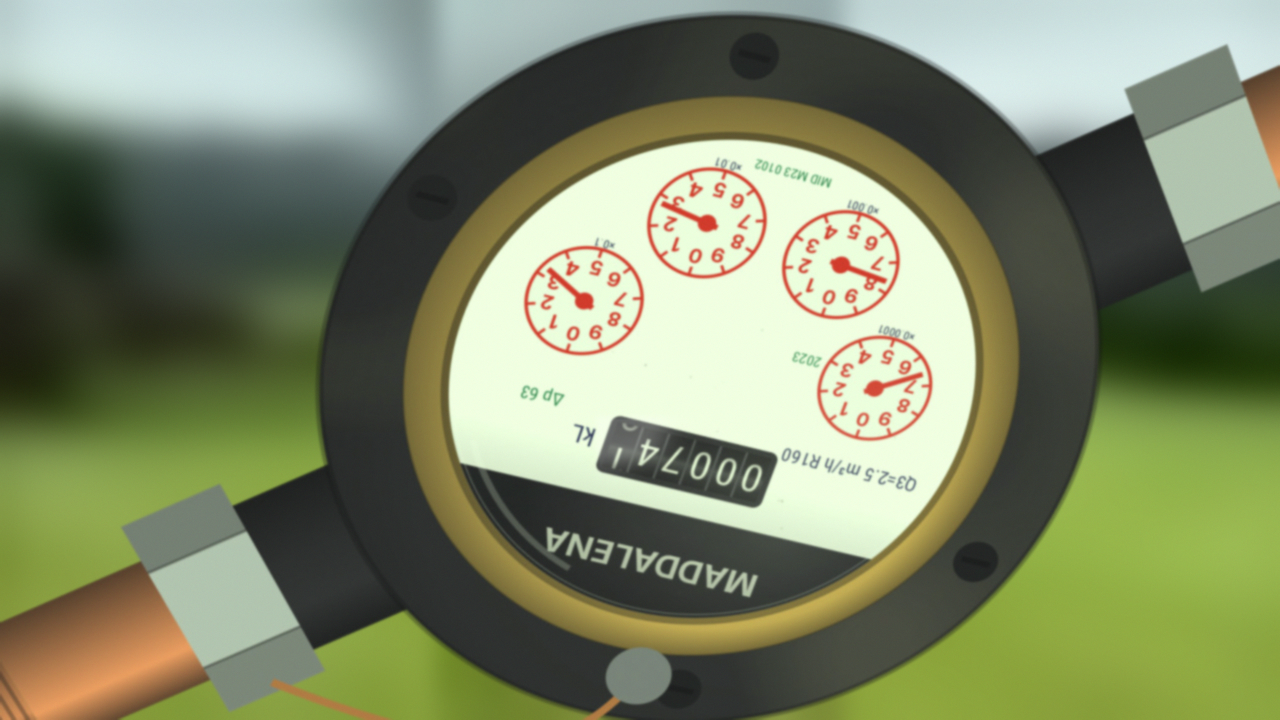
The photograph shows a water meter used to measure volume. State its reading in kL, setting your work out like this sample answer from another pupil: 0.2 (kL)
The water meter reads 741.3276 (kL)
